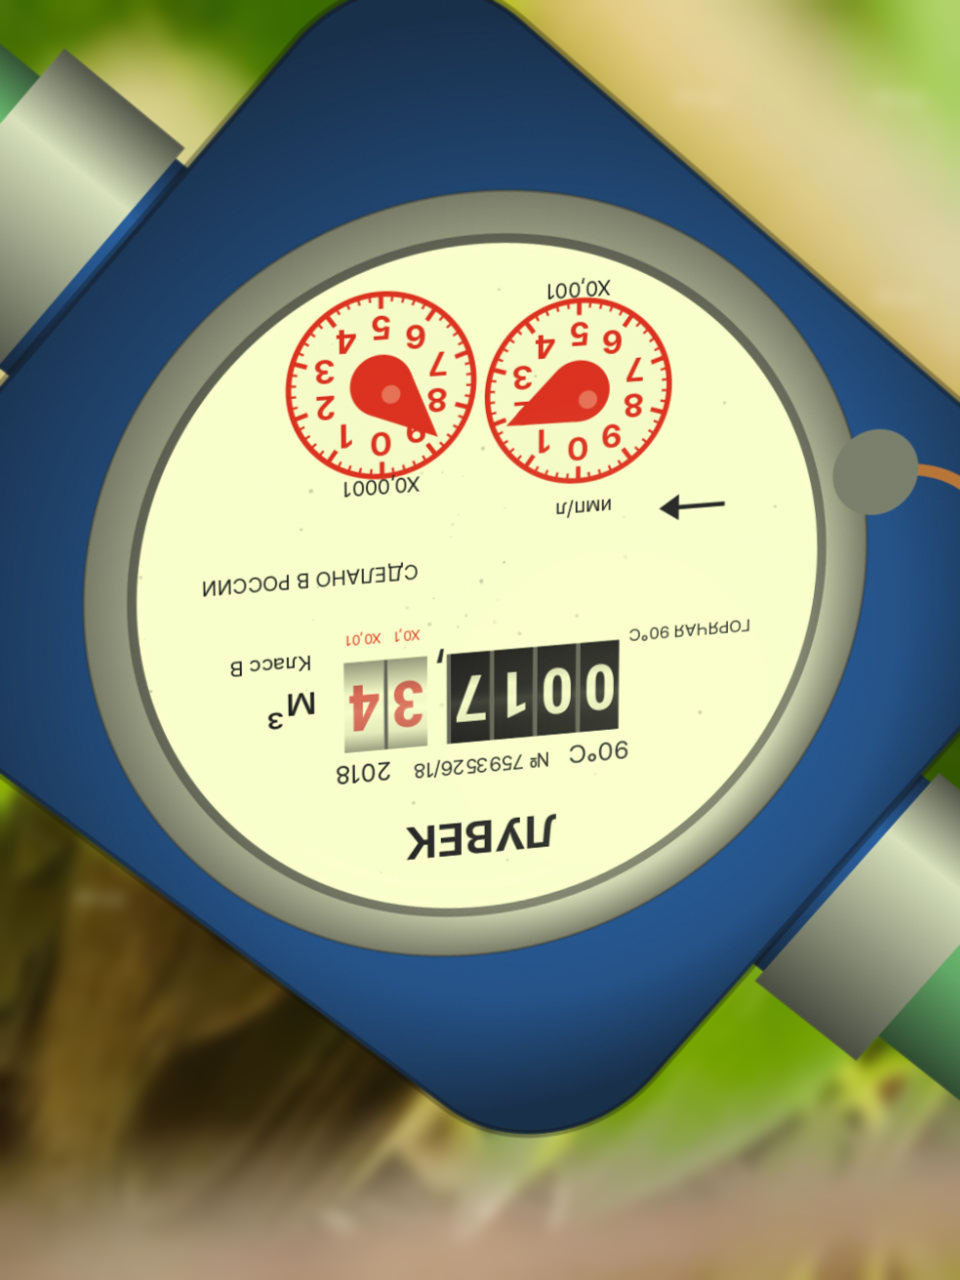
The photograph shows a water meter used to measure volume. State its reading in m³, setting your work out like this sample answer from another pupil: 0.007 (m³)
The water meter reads 17.3418 (m³)
